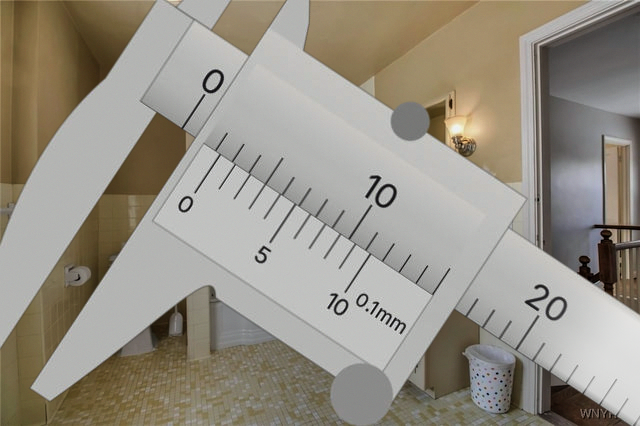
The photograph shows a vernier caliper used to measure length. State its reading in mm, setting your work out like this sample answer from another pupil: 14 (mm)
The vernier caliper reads 2.3 (mm)
